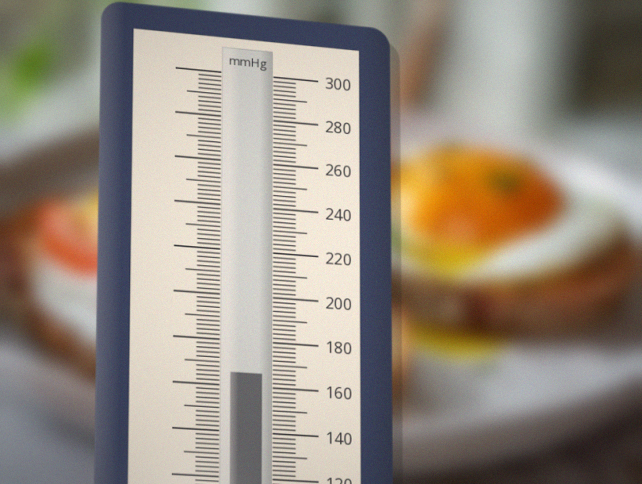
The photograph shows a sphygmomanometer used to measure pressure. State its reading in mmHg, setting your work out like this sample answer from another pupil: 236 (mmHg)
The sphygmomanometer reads 166 (mmHg)
